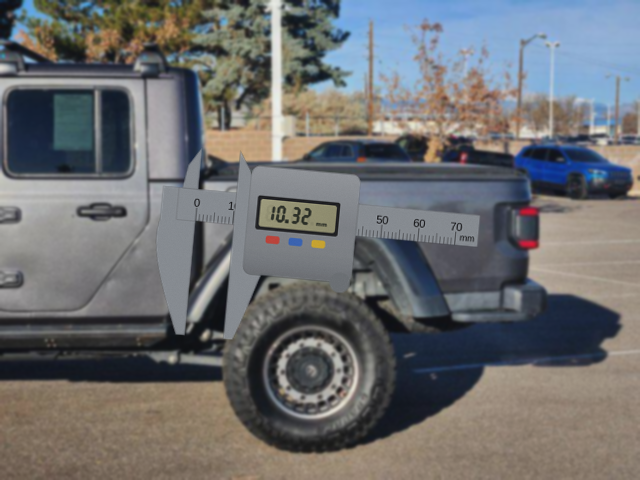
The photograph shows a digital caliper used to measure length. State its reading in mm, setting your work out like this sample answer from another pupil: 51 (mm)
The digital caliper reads 10.32 (mm)
